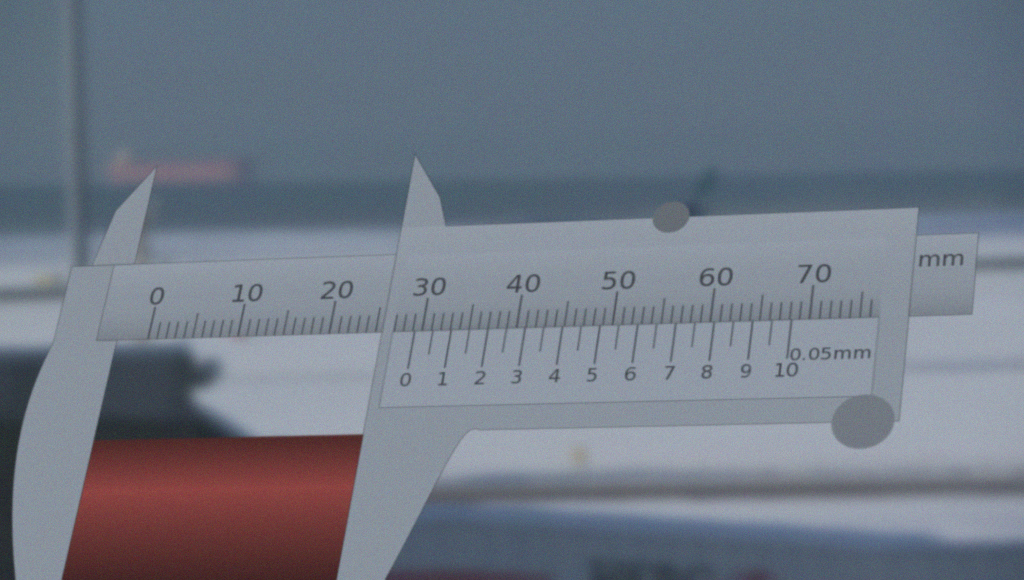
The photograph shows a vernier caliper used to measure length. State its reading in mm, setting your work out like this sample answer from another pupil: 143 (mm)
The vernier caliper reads 29.2 (mm)
